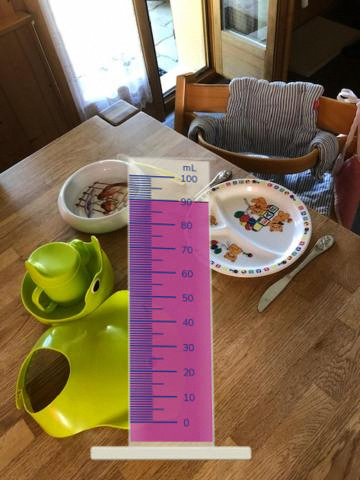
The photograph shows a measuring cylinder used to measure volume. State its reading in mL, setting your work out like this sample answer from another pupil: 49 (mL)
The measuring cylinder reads 90 (mL)
